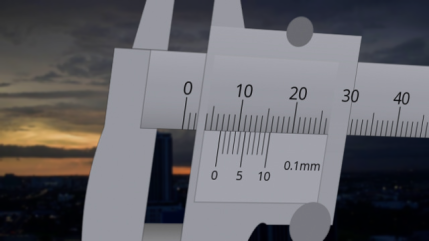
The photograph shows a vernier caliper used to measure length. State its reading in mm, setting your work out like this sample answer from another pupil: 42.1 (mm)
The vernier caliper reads 6.8 (mm)
